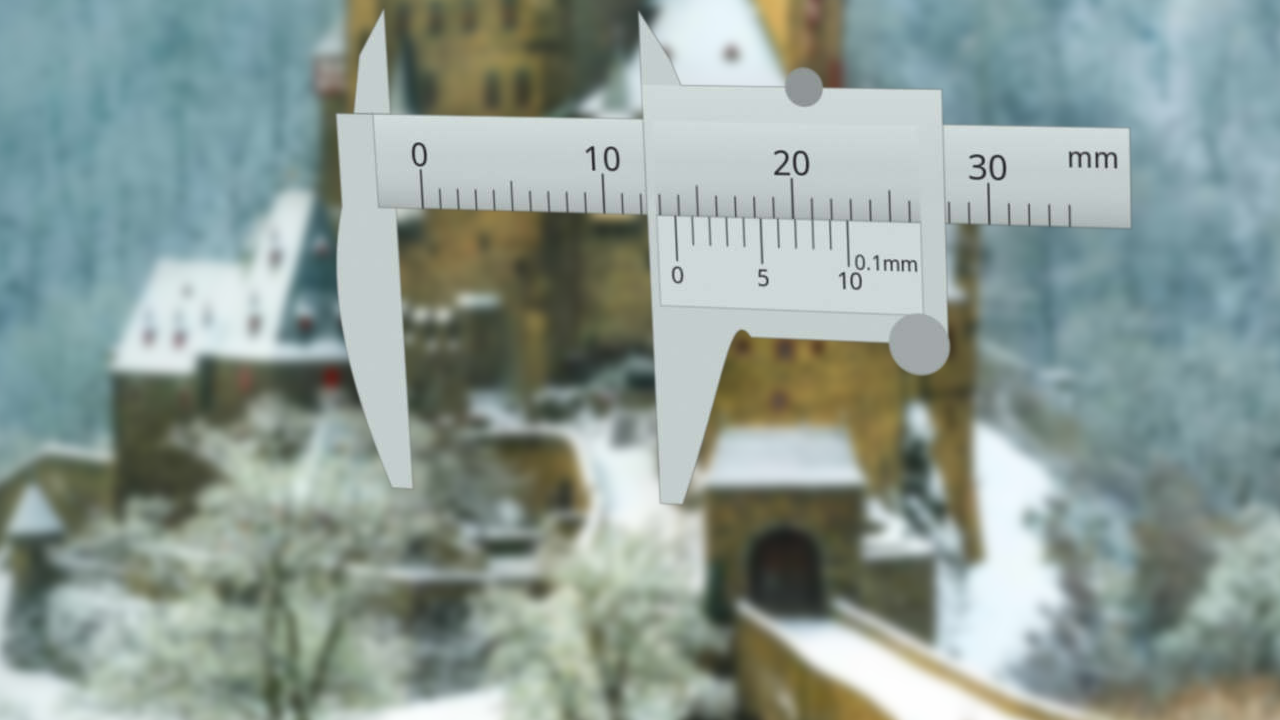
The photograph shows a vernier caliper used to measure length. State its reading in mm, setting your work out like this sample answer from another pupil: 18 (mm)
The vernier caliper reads 13.8 (mm)
